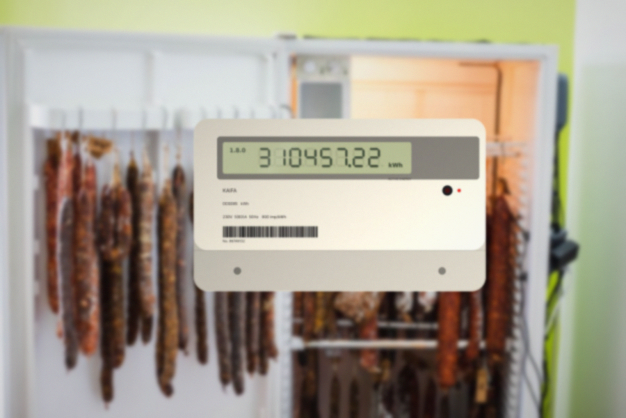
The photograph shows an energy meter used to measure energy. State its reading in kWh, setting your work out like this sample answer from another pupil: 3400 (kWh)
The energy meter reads 310457.22 (kWh)
